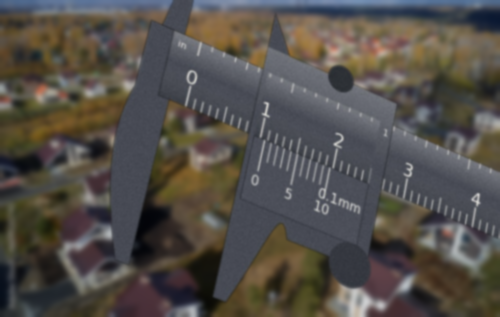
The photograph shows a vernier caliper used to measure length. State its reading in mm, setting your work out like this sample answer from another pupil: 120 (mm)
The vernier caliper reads 10.6 (mm)
